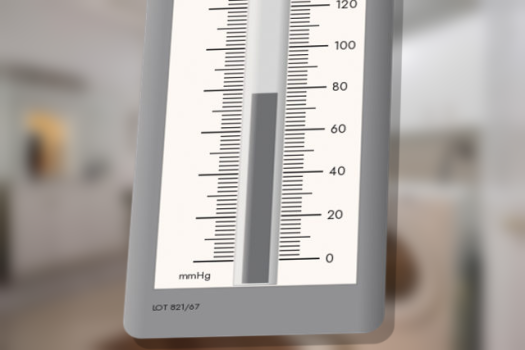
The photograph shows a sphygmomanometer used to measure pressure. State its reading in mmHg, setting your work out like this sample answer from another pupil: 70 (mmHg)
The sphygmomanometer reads 78 (mmHg)
